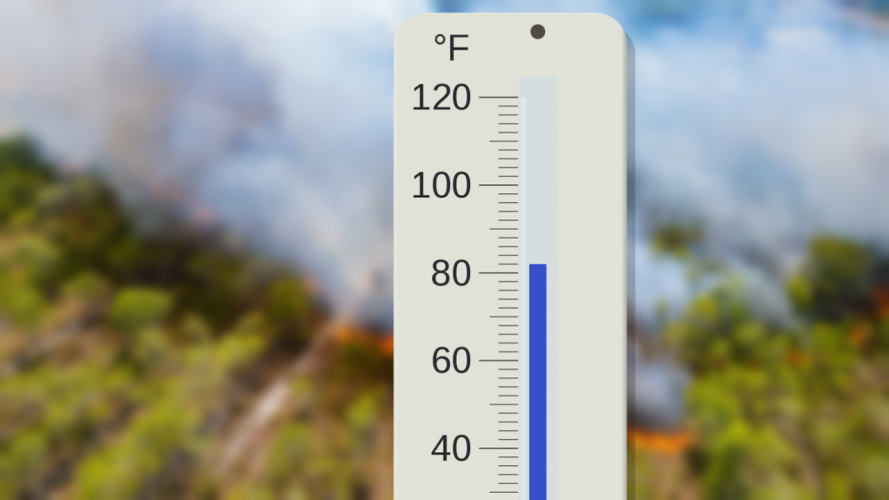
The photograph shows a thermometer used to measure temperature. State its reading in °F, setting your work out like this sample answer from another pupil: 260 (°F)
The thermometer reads 82 (°F)
